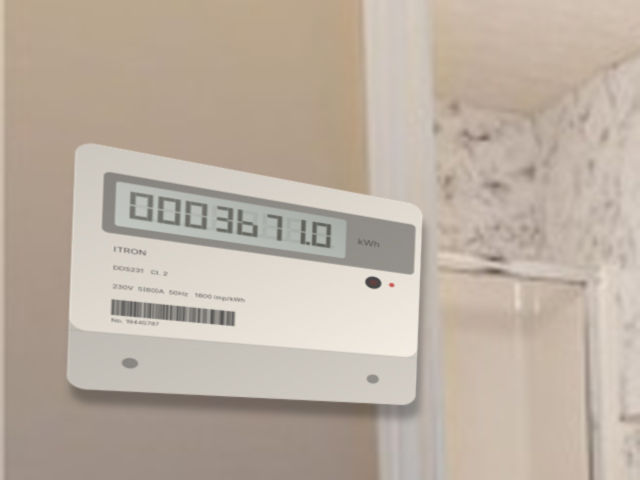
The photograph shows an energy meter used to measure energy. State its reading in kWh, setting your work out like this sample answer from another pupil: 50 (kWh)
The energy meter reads 3671.0 (kWh)
